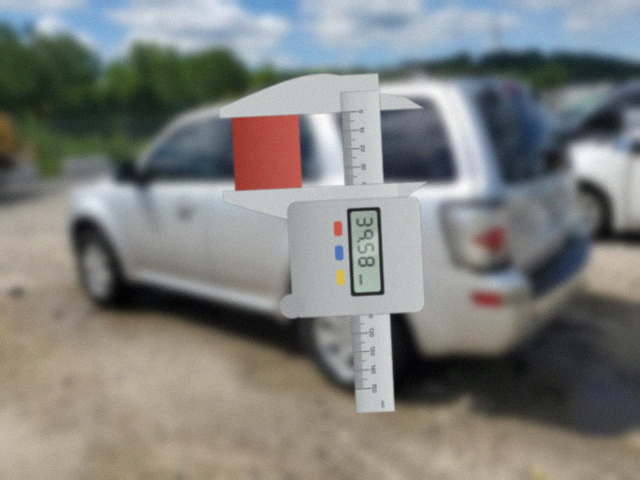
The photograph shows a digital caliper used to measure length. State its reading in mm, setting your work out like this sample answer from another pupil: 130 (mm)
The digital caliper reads 39.58 (mm)
